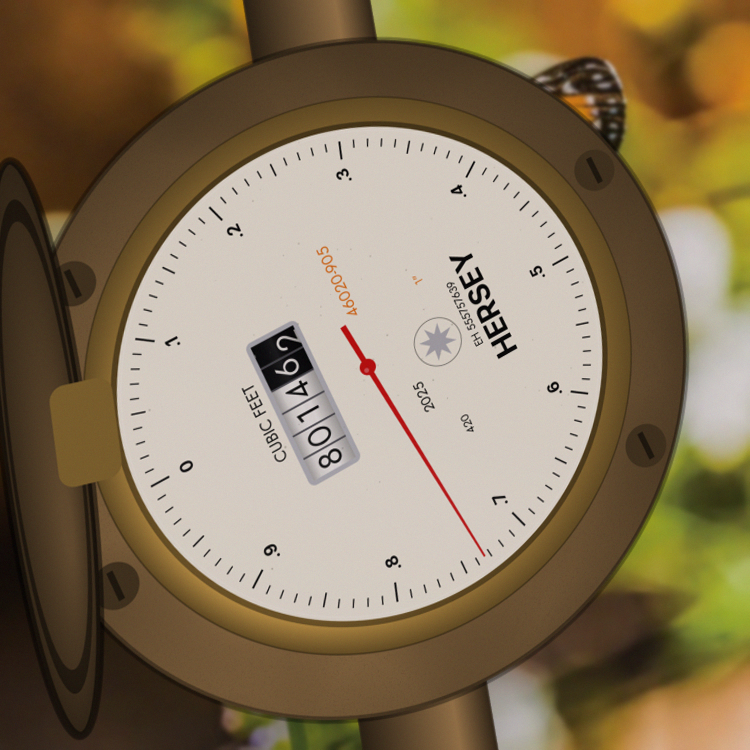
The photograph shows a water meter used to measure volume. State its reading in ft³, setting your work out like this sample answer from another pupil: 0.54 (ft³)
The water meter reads 801461.73 (ft³)
